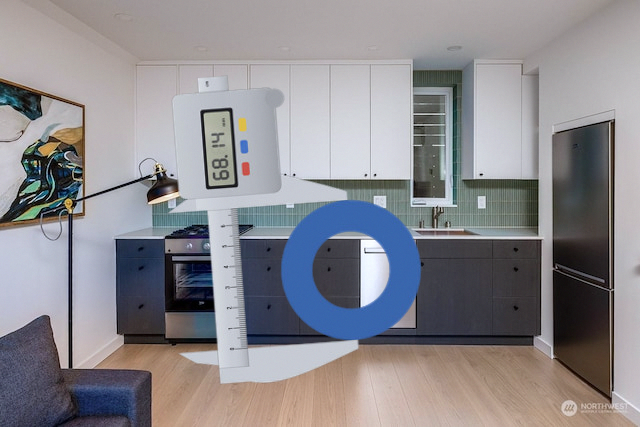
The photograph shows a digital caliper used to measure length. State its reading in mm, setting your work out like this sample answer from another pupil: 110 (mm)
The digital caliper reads 68.14 (mm)
